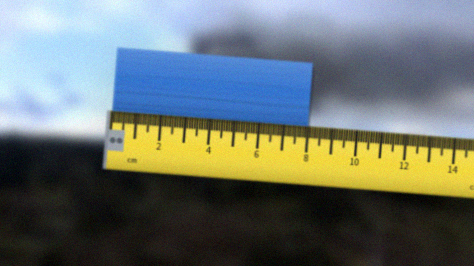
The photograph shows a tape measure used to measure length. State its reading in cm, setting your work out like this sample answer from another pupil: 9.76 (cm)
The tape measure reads 8 (cm)
